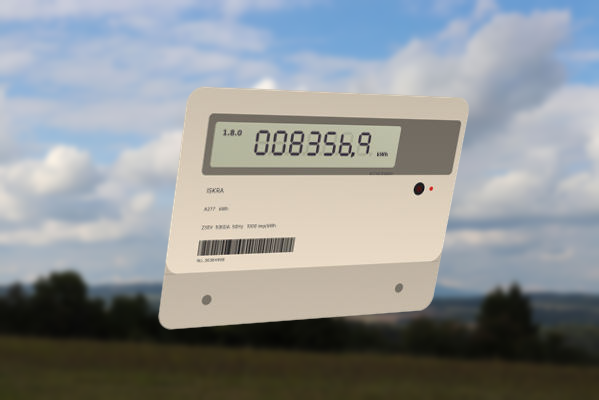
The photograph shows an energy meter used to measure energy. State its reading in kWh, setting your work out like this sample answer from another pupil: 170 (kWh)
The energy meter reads 8356.9 (kWh)
